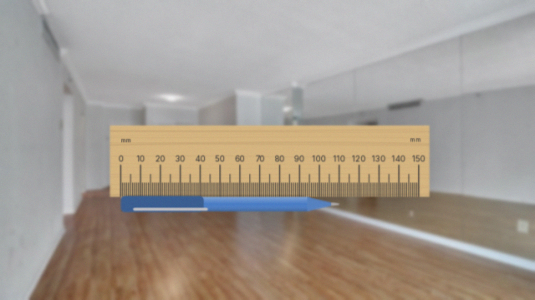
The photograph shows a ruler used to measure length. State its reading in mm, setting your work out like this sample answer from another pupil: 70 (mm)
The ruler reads 110 (mm)
